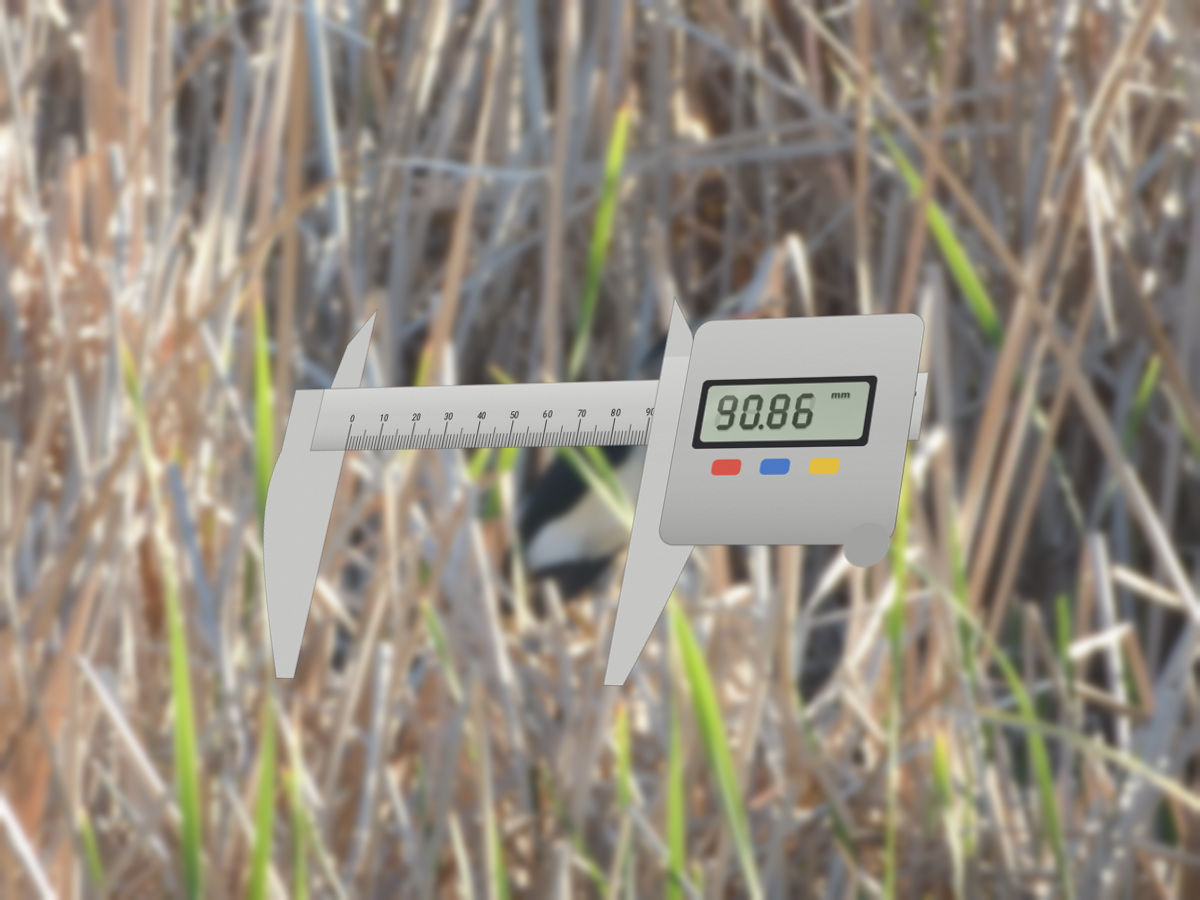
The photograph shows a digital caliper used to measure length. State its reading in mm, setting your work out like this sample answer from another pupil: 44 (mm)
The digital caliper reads 90.86 (mm)
